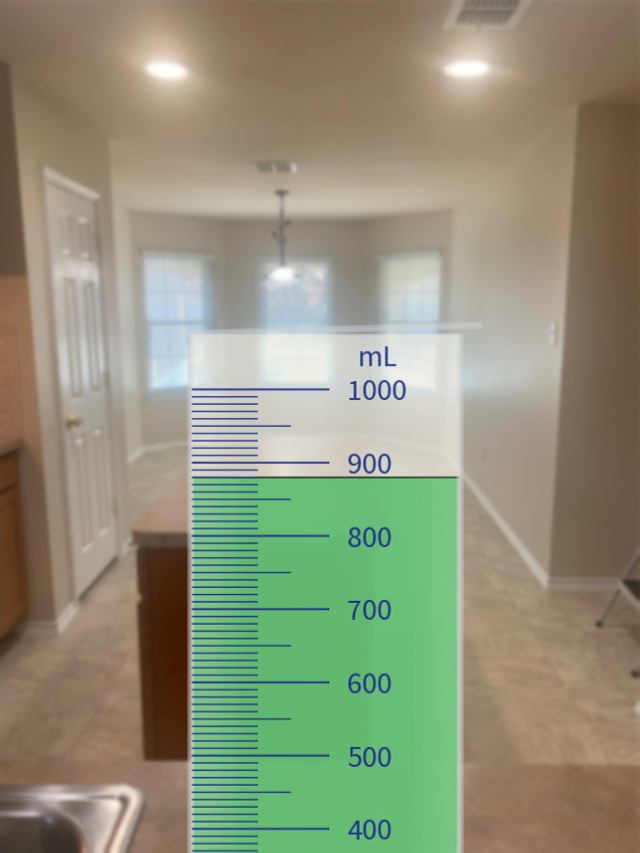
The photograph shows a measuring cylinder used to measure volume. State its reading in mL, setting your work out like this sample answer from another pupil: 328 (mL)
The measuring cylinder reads 880 (mL)
